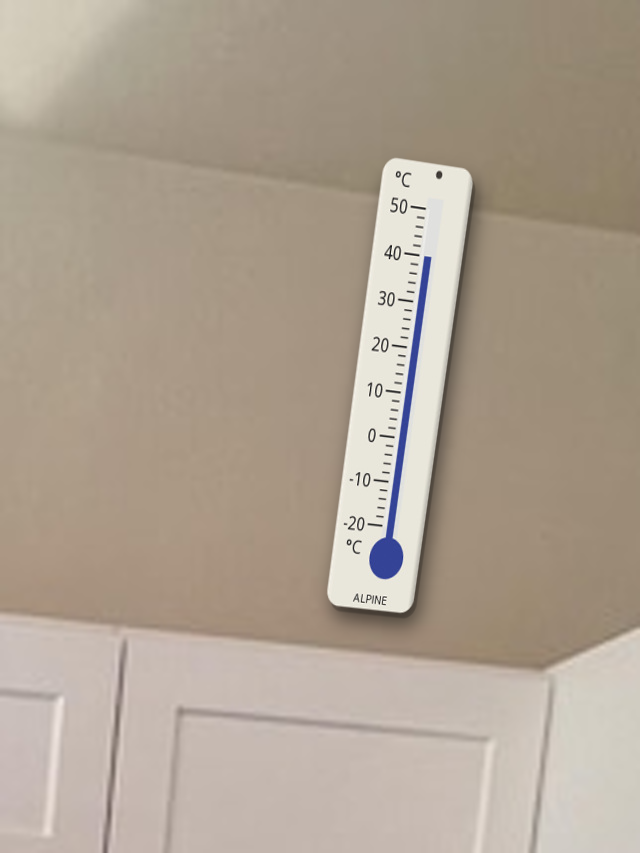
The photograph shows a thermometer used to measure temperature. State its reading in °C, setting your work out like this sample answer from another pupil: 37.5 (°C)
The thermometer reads 40 (°C)
